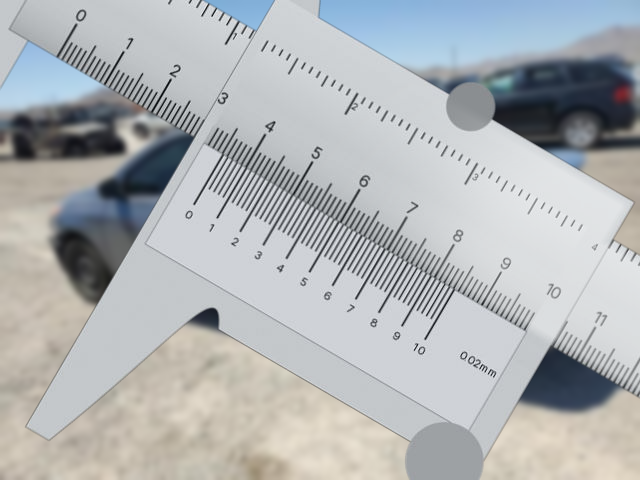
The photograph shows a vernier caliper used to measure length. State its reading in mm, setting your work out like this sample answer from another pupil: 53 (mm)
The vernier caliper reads 35.2 (mm)
